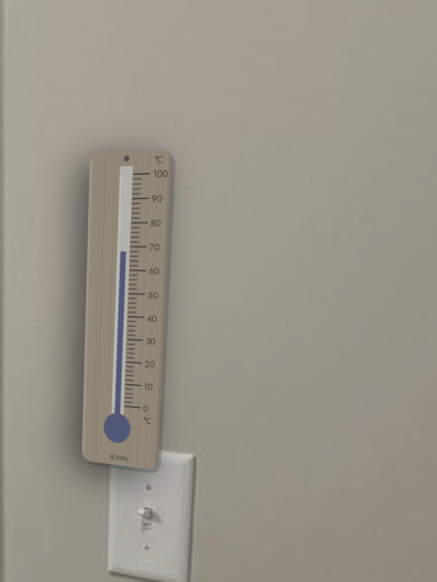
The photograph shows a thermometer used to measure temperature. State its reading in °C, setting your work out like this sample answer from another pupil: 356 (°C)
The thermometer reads 68 (°C)
